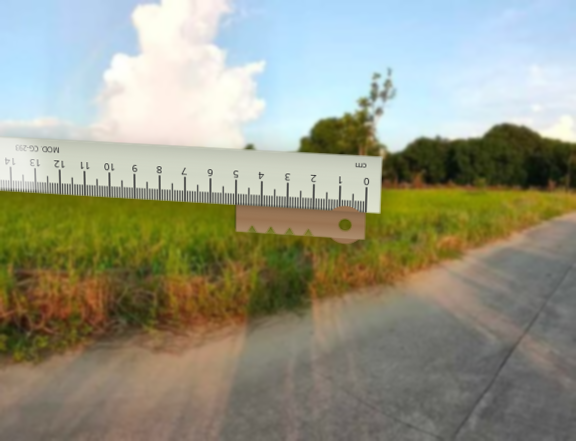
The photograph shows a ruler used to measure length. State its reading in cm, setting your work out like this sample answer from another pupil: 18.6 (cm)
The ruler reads 5 (cm)
